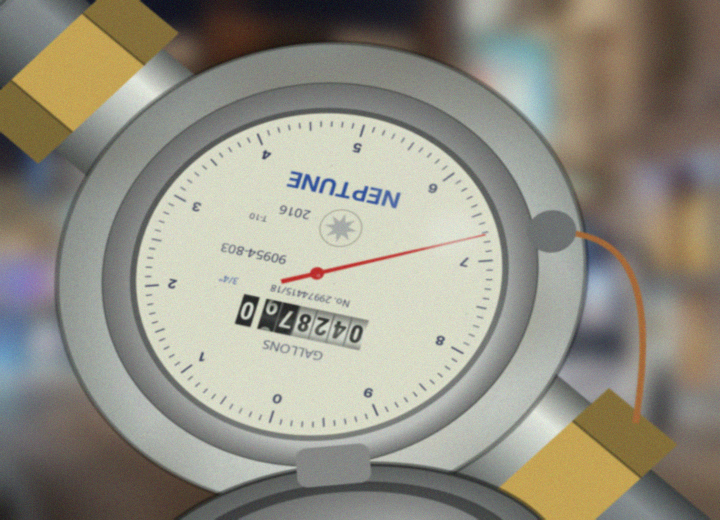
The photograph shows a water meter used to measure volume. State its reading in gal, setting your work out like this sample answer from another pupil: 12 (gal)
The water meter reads 428786.7 (gal)
